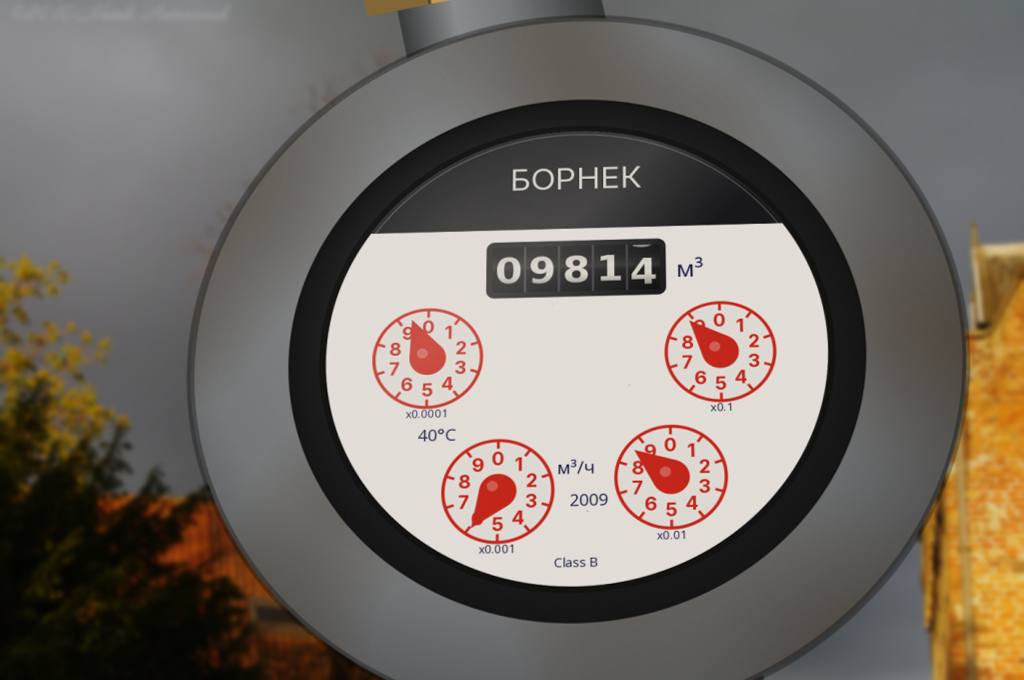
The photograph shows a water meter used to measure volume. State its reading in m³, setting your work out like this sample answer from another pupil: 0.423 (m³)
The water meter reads 9813.8859 (m³)
